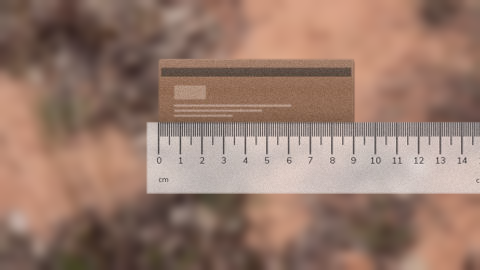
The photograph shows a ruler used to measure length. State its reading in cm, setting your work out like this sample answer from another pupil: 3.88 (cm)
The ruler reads 9 (cm)
